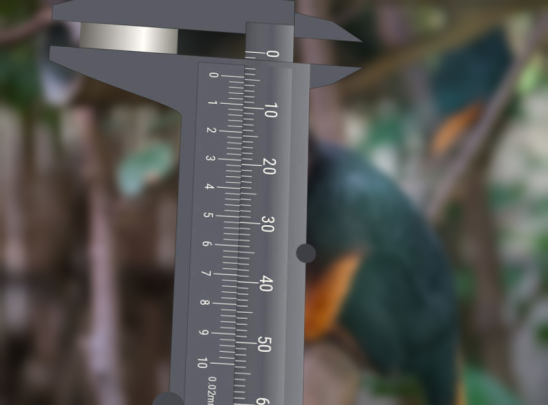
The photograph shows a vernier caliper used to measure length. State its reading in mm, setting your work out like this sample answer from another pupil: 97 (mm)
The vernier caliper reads 4.6 (mm)
